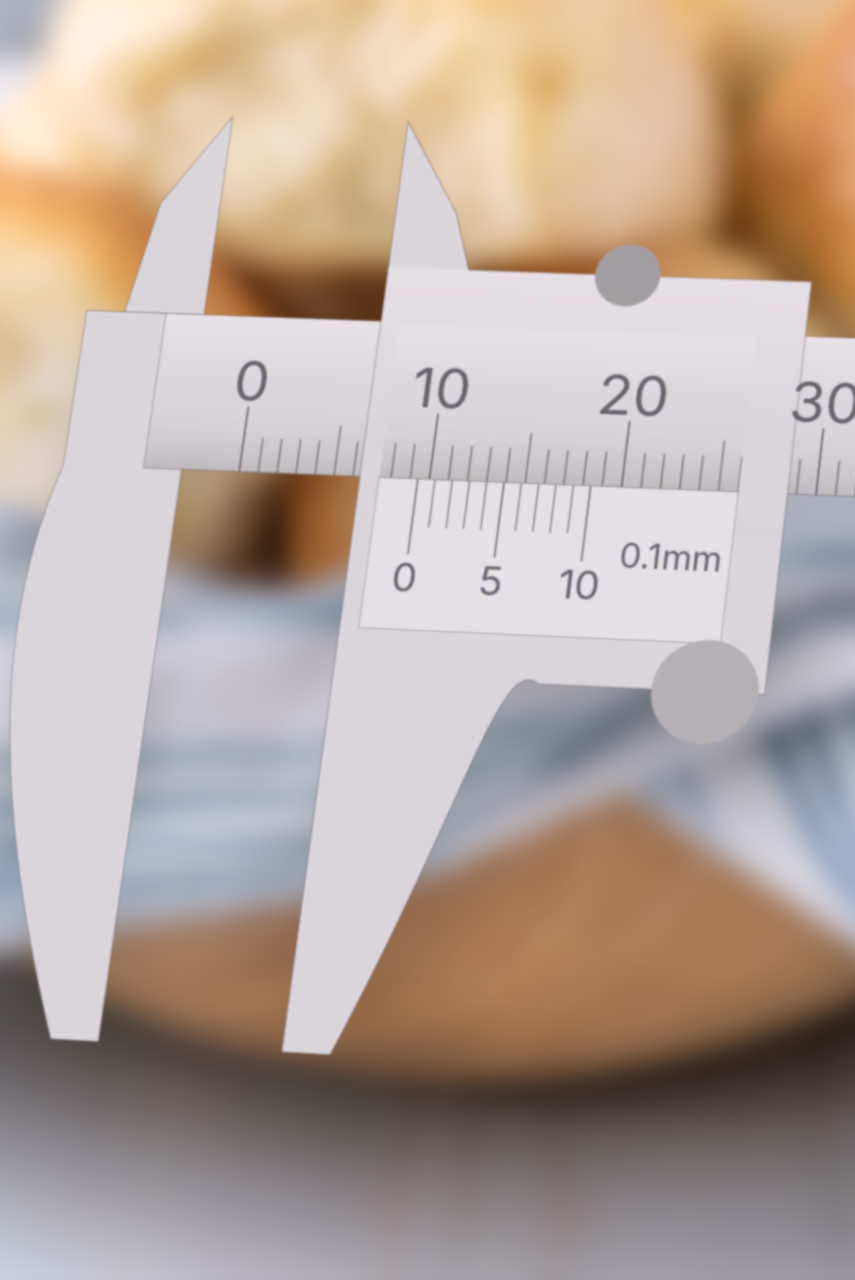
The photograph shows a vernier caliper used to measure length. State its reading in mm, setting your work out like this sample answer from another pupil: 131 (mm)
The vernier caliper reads 9.4 (mm)
